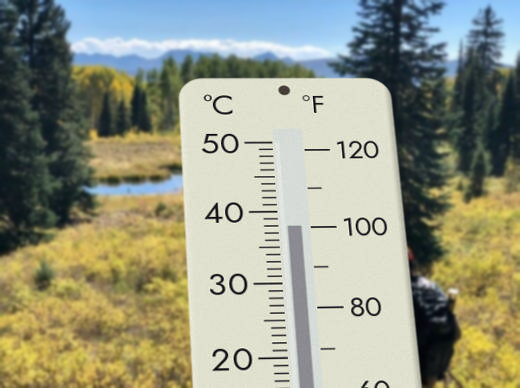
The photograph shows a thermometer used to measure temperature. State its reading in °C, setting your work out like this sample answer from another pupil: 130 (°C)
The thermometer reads 38 (°C)
